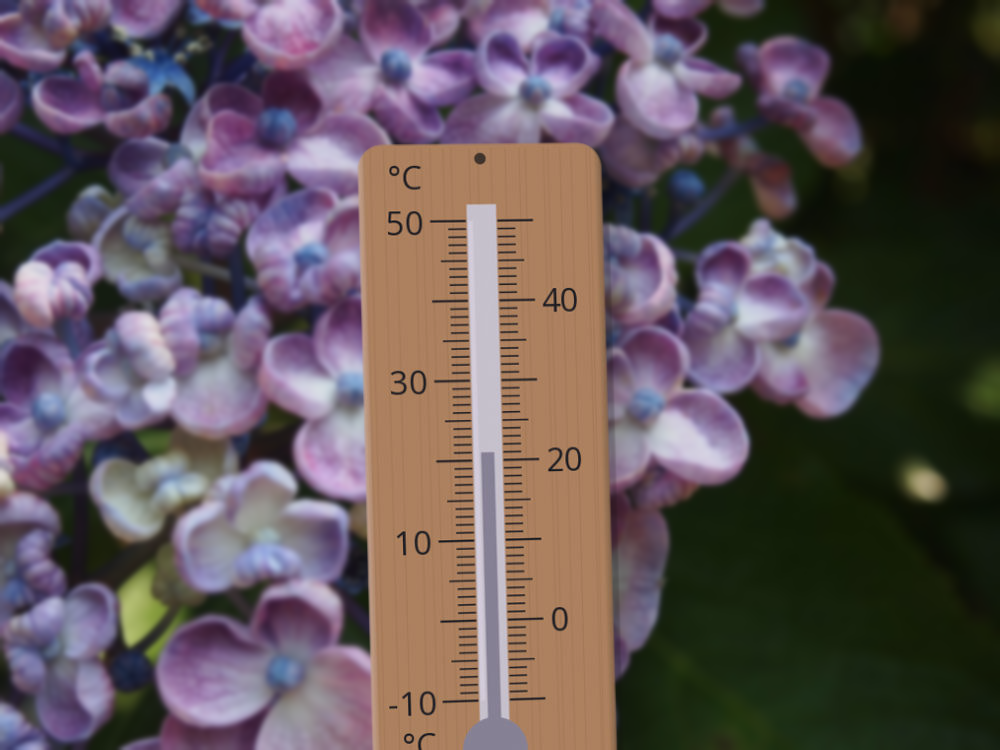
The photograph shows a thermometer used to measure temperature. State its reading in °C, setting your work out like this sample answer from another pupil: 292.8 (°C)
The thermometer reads 21 (°C)
